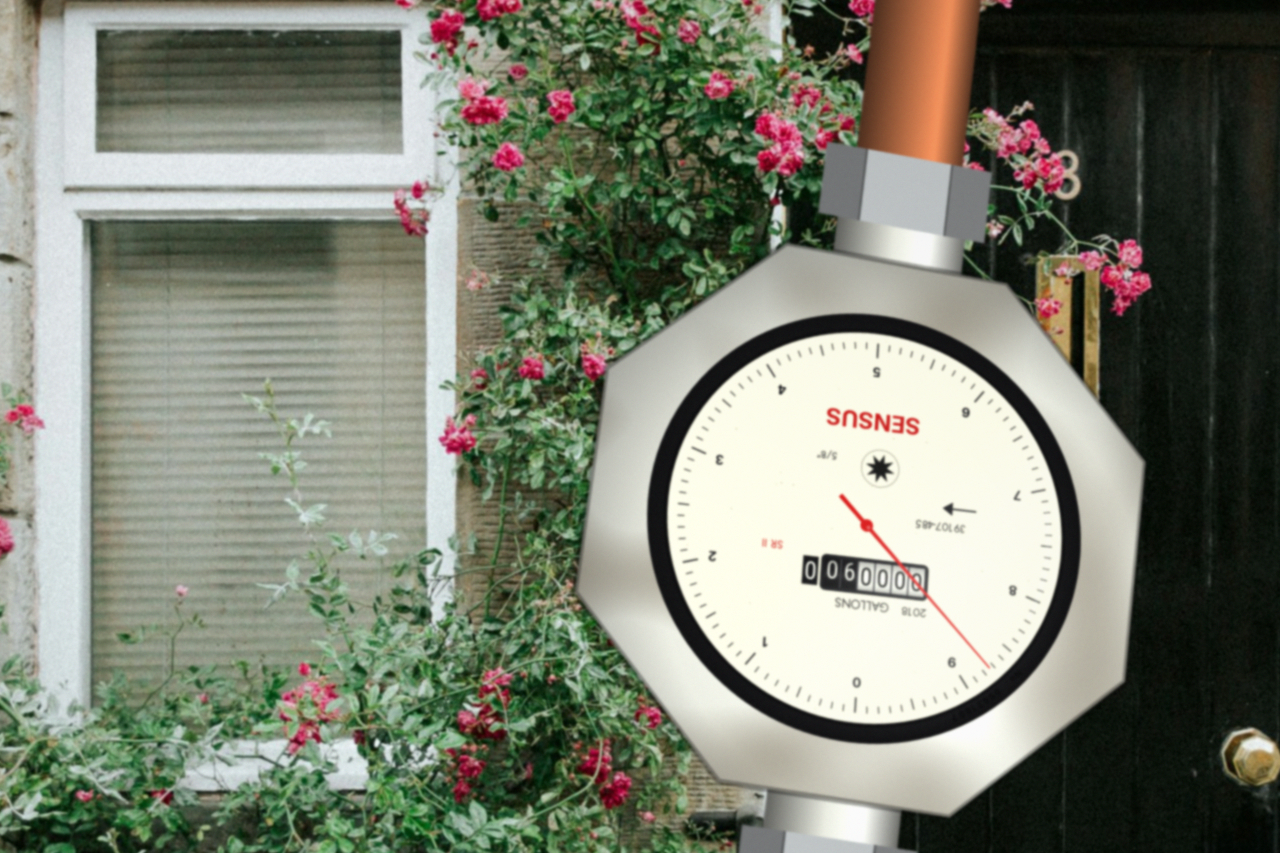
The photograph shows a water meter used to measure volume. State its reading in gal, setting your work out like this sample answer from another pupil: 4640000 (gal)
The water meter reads 898.7 (gal)
